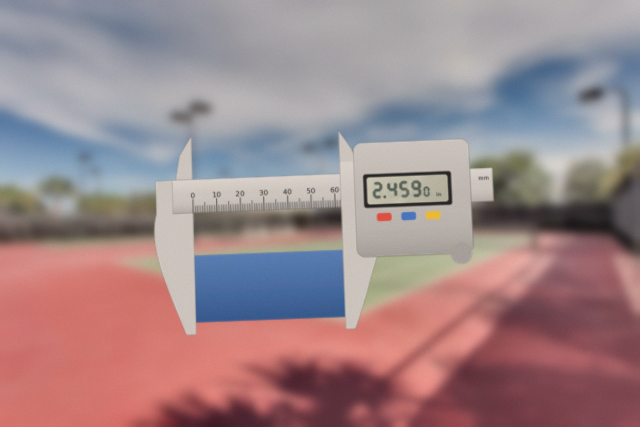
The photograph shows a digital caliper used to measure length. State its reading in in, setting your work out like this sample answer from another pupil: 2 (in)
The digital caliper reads 2.4590 (in)
